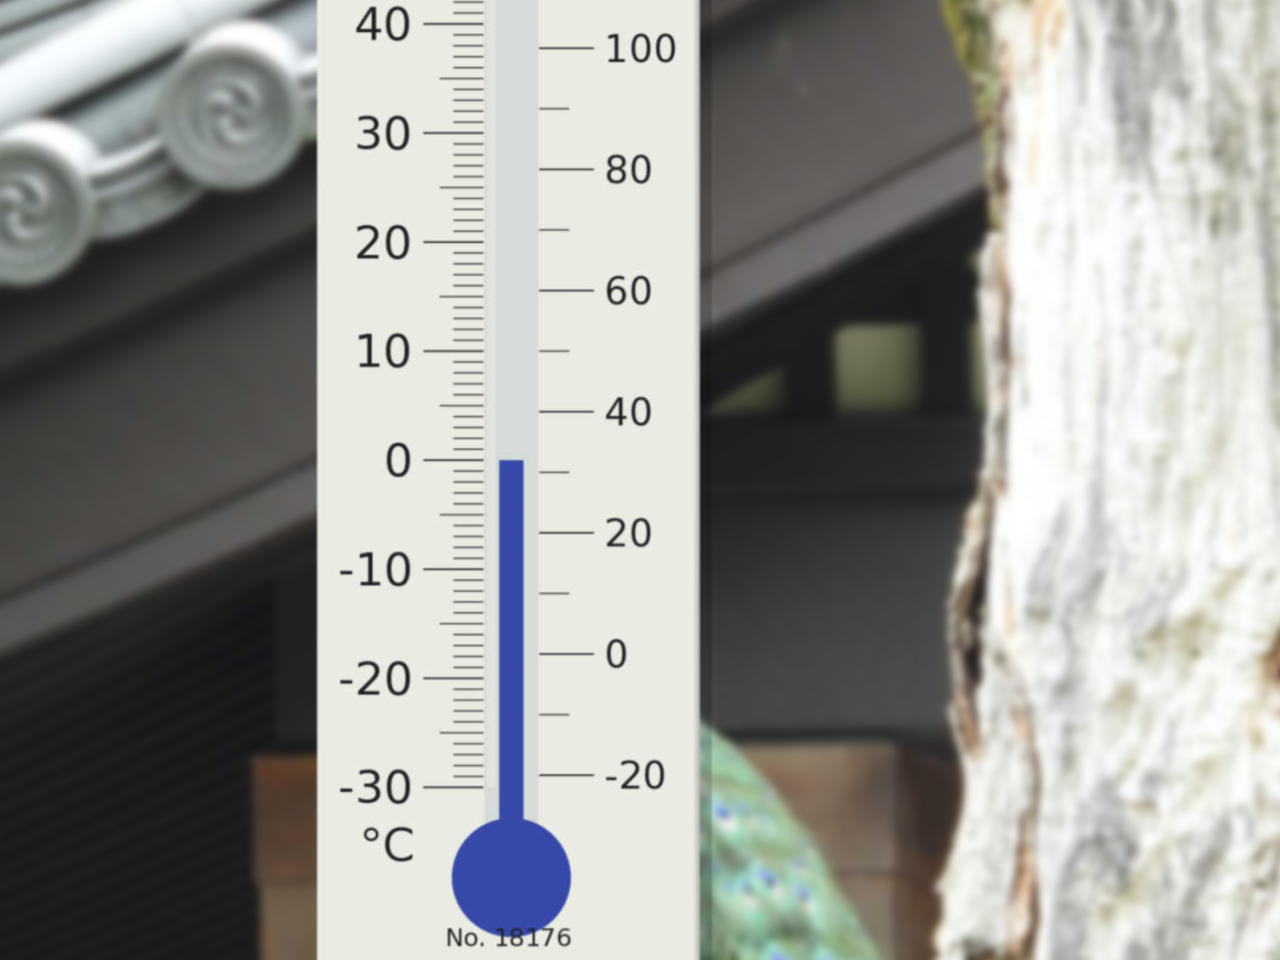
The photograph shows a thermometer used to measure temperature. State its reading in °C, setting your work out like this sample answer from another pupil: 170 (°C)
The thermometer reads 0 (°C)
